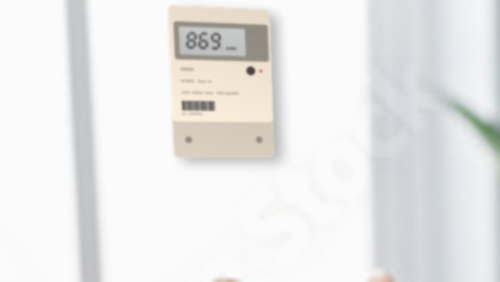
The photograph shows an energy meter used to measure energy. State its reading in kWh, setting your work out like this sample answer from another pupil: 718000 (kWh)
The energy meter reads 869 (kWh)
